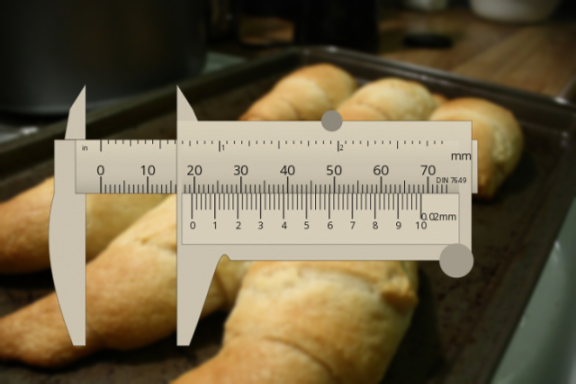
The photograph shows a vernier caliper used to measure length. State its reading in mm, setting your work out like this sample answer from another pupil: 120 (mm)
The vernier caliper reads 19.5 (mm)
